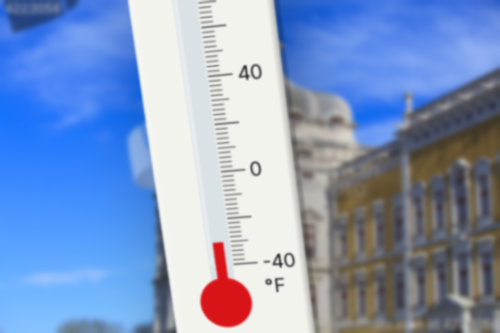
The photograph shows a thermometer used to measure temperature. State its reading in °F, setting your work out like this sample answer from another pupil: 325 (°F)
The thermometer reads -30 (°F)
